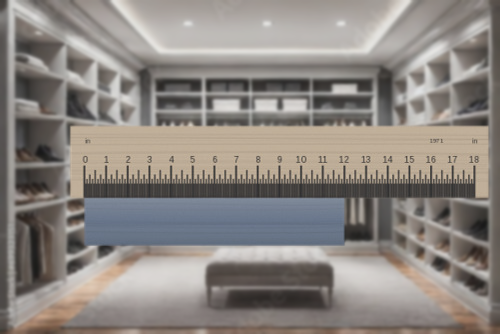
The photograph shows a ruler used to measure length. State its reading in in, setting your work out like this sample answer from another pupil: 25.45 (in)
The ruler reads 12 (in)
